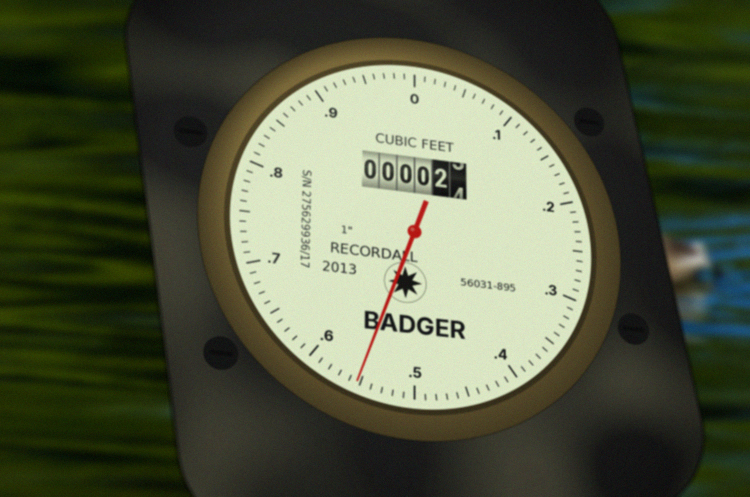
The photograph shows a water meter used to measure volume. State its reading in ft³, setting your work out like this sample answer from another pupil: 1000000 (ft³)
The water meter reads 23.55 (ft³)
